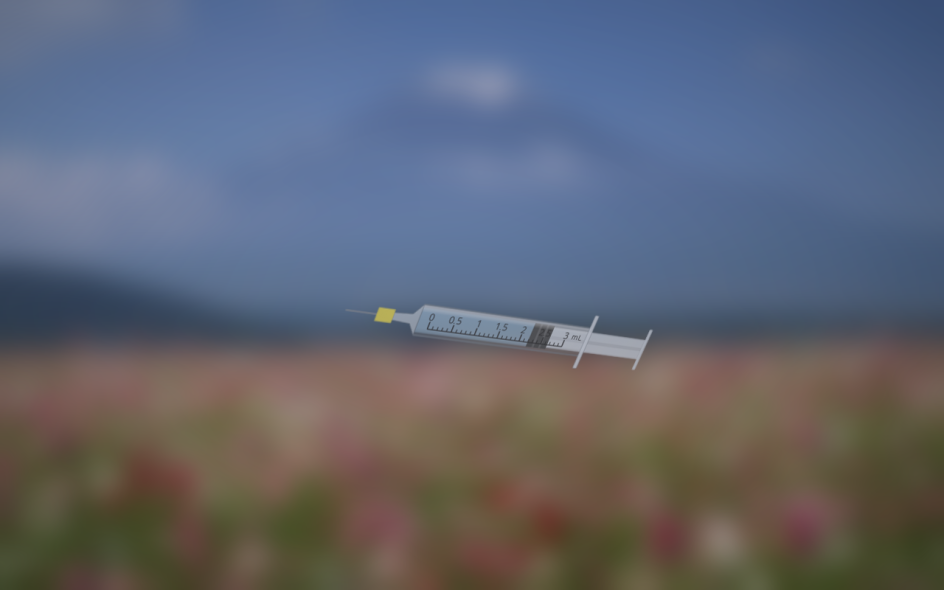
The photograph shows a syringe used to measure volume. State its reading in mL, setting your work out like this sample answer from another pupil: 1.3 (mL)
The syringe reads 2.2 (mL)
